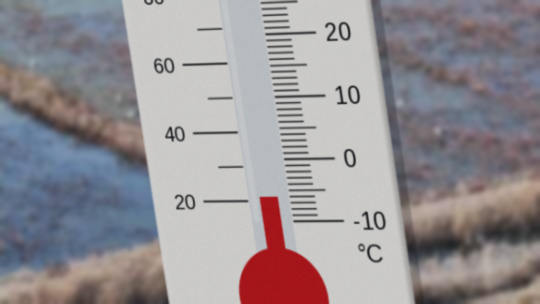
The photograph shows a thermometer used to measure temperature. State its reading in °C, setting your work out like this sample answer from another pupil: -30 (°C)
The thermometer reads -6 (°C)
